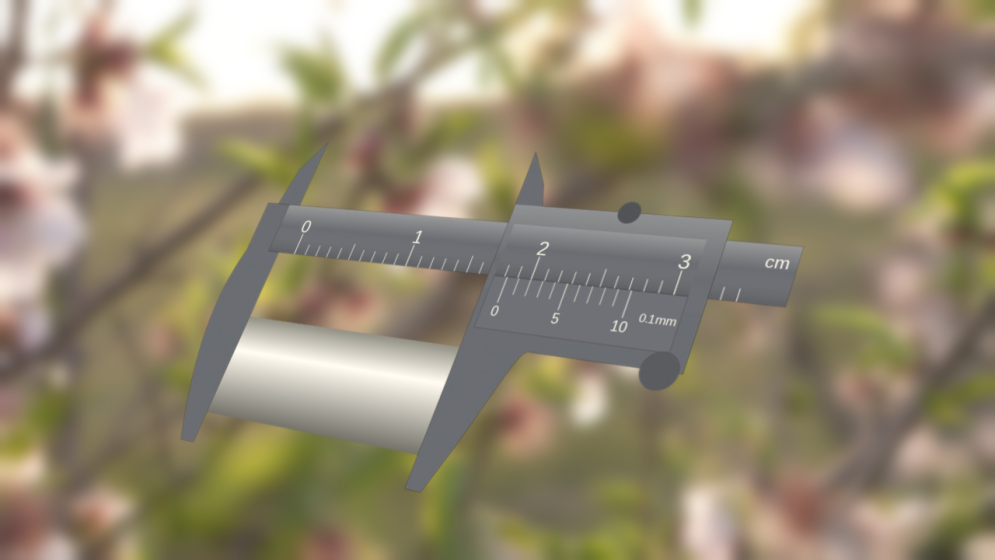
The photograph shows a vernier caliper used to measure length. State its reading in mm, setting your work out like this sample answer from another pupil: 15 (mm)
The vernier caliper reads 18.2 (mm)
